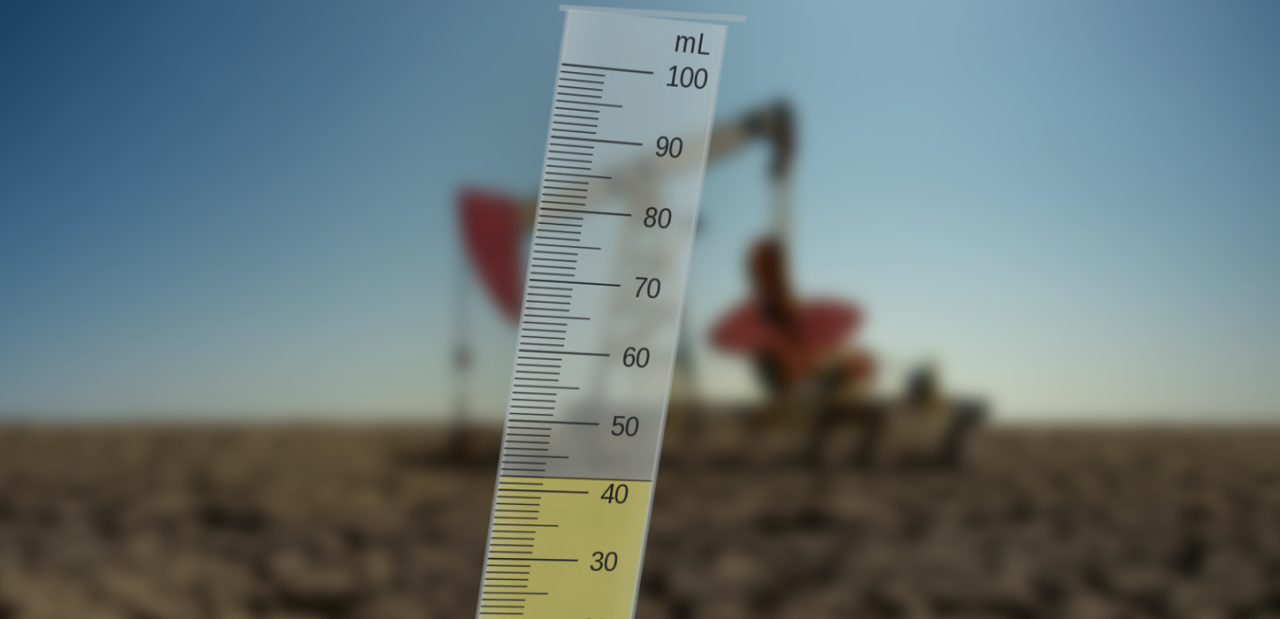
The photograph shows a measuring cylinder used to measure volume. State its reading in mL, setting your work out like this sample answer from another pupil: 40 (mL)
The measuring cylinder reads 42 (mL)
